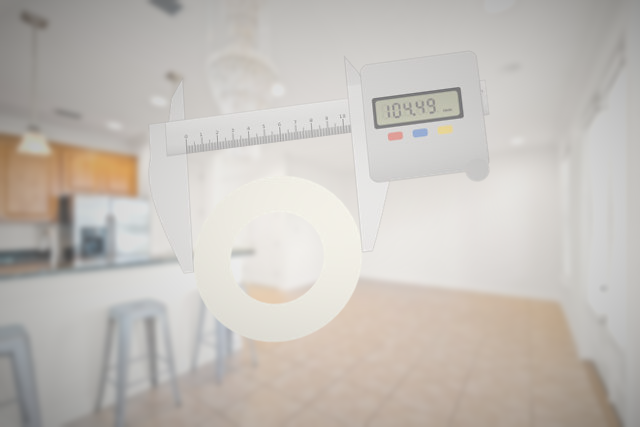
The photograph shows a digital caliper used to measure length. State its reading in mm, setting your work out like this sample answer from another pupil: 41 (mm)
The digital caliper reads 104.49 (mm)
